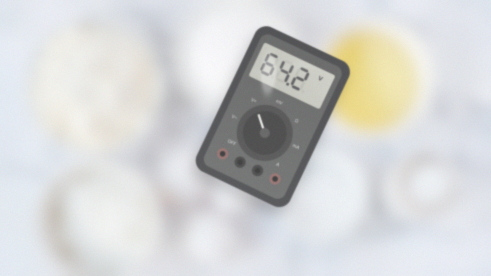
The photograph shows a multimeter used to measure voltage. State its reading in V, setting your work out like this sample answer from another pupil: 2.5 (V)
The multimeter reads 64.2 (V)
